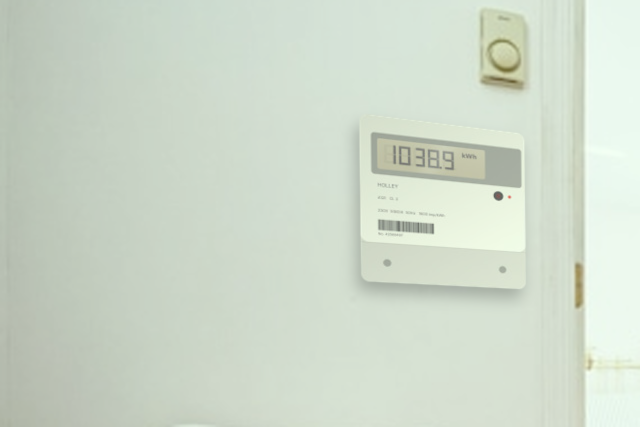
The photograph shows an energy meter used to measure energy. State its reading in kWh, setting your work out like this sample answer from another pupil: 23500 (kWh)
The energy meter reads 1038.9 (kWh)
